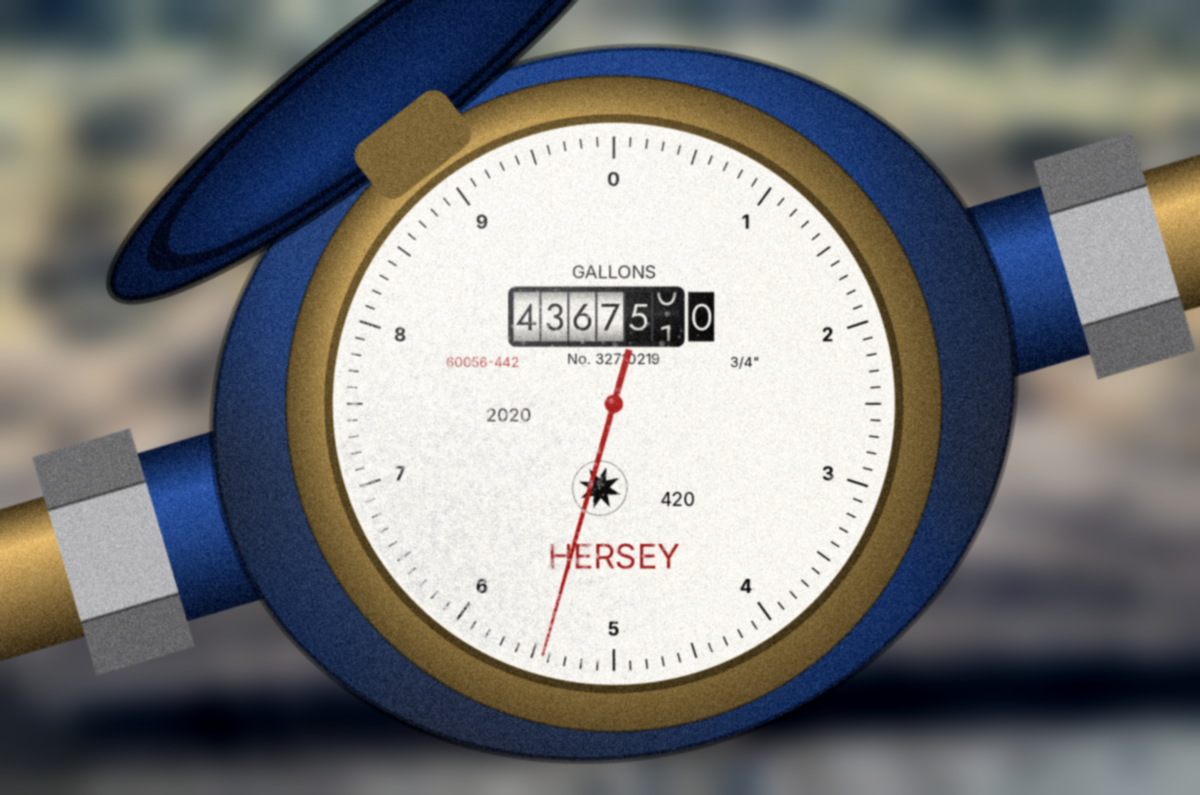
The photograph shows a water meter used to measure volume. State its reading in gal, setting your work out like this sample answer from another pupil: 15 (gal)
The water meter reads 4367505.4 (gal)
